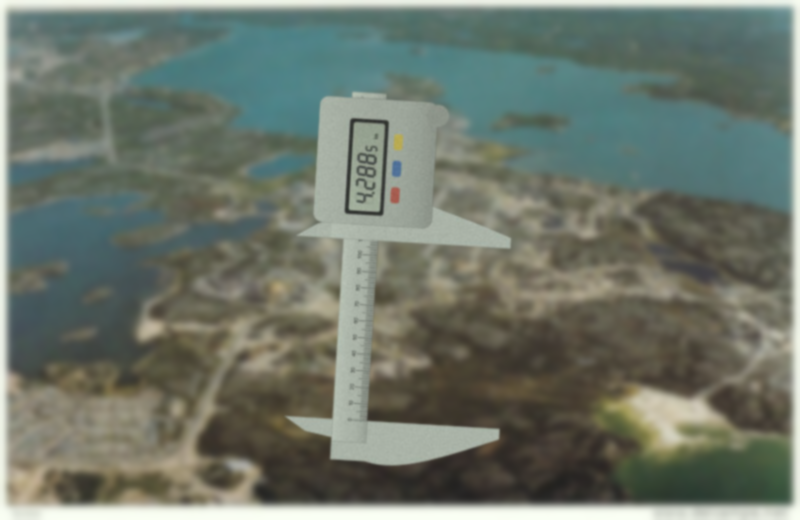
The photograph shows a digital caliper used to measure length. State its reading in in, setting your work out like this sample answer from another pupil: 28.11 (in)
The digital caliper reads 4.2885 (in)
